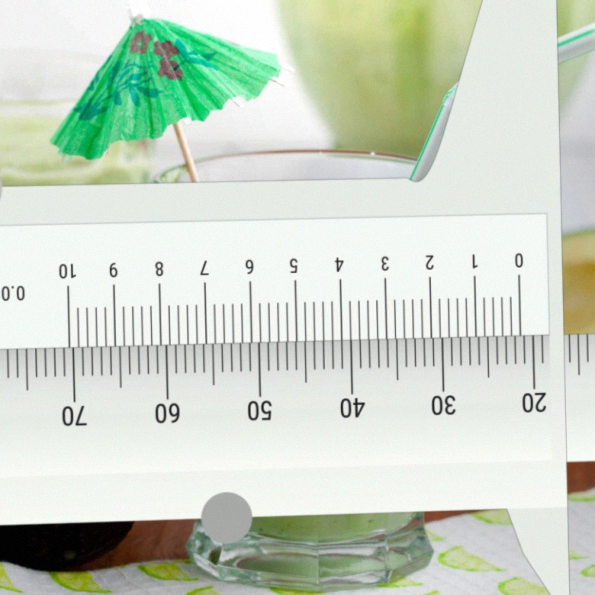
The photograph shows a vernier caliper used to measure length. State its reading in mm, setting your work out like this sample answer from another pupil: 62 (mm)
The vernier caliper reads 21.4 (mm)
